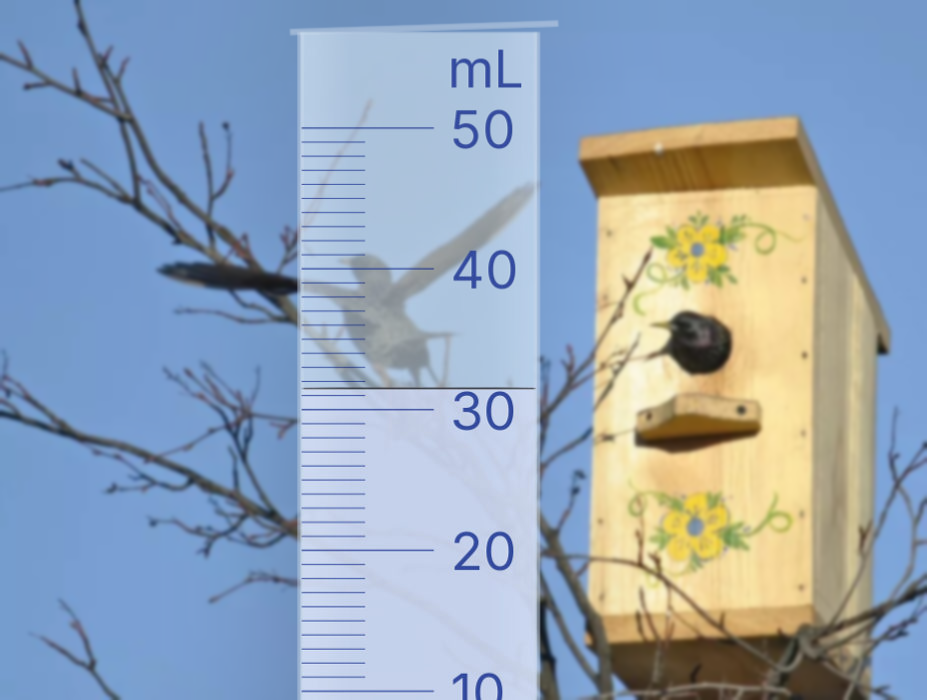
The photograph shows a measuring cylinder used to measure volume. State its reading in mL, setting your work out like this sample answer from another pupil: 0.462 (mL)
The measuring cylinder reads 31.5 (mL)
